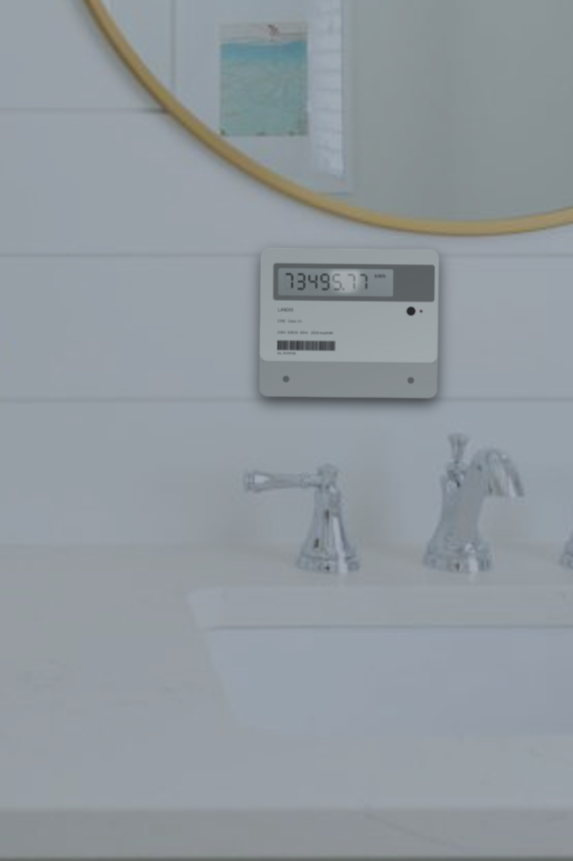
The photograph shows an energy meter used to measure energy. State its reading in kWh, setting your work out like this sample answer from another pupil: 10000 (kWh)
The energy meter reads 73495.77 (kWh)
